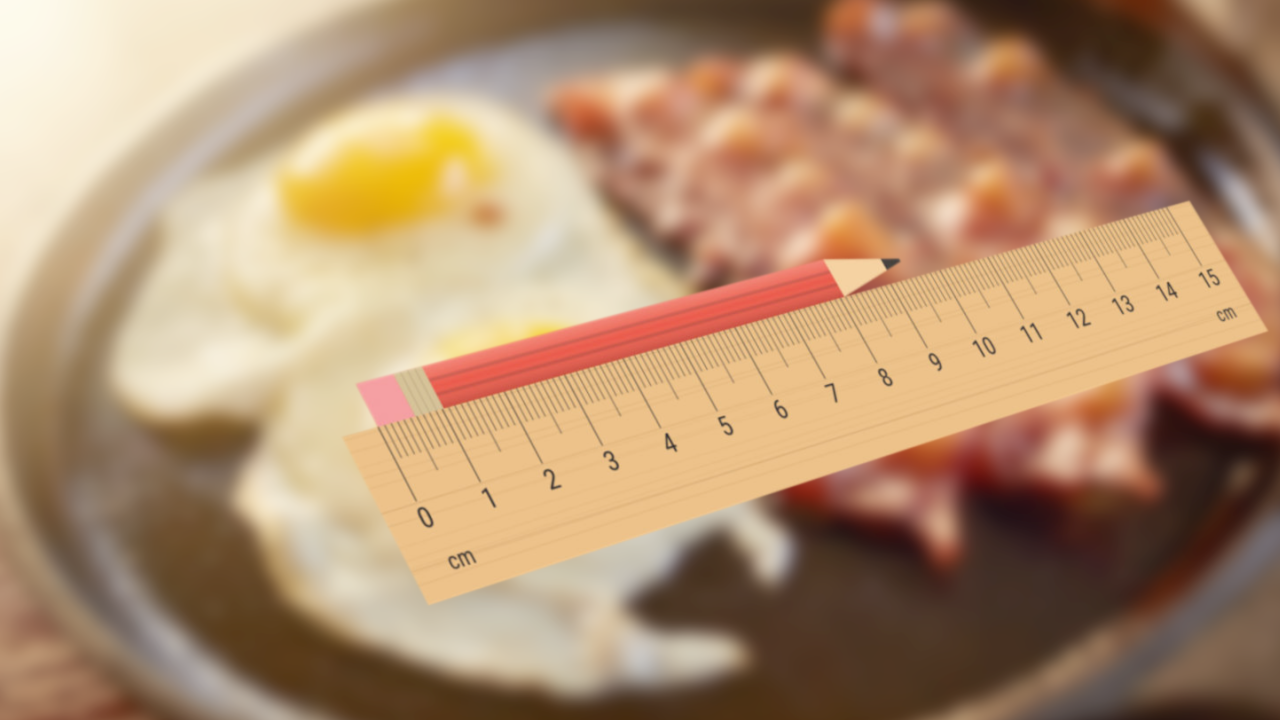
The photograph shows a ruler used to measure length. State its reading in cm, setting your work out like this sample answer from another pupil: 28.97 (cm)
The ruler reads 9.4 (cm)
